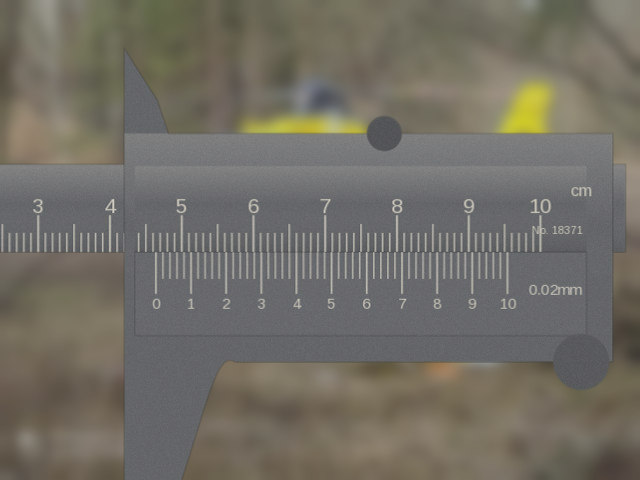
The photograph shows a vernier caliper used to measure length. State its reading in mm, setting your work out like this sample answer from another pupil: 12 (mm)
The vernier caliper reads 46.4 (mm)
